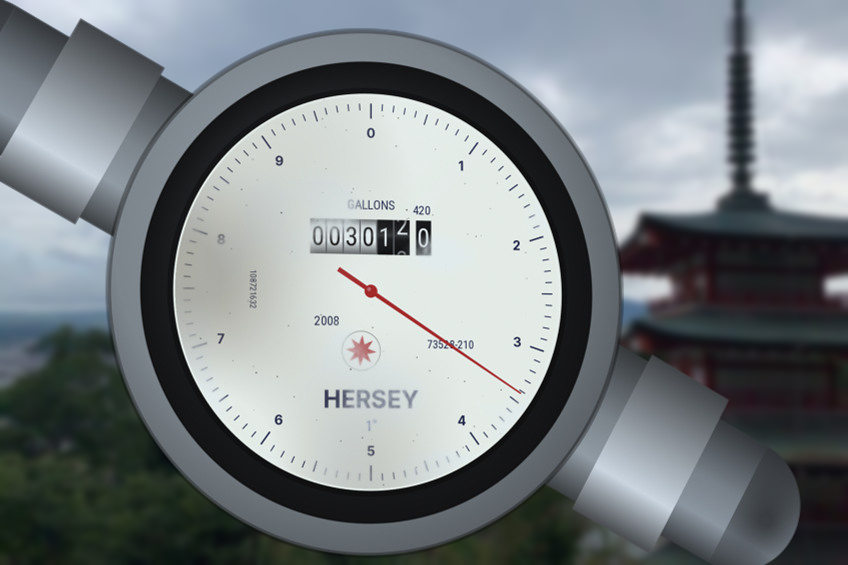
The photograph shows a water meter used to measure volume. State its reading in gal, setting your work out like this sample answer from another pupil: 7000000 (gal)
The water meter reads 30123.4 (gal)
